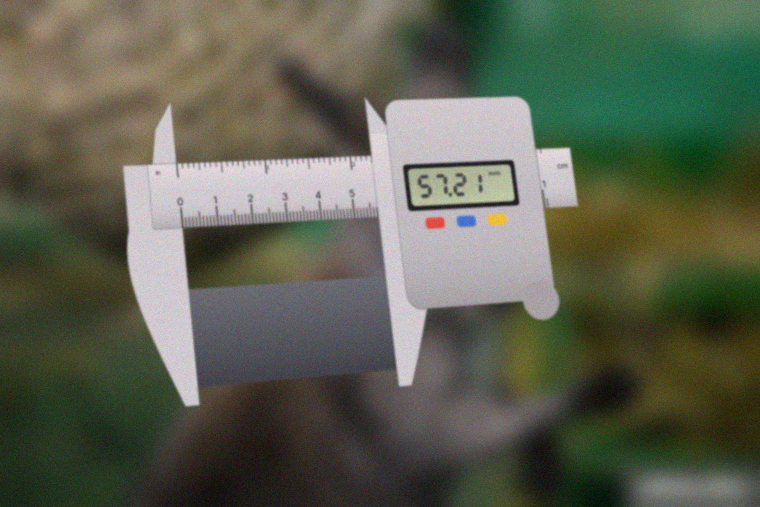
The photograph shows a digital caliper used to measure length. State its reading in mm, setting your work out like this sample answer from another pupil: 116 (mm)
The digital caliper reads 57.21 (mm)
